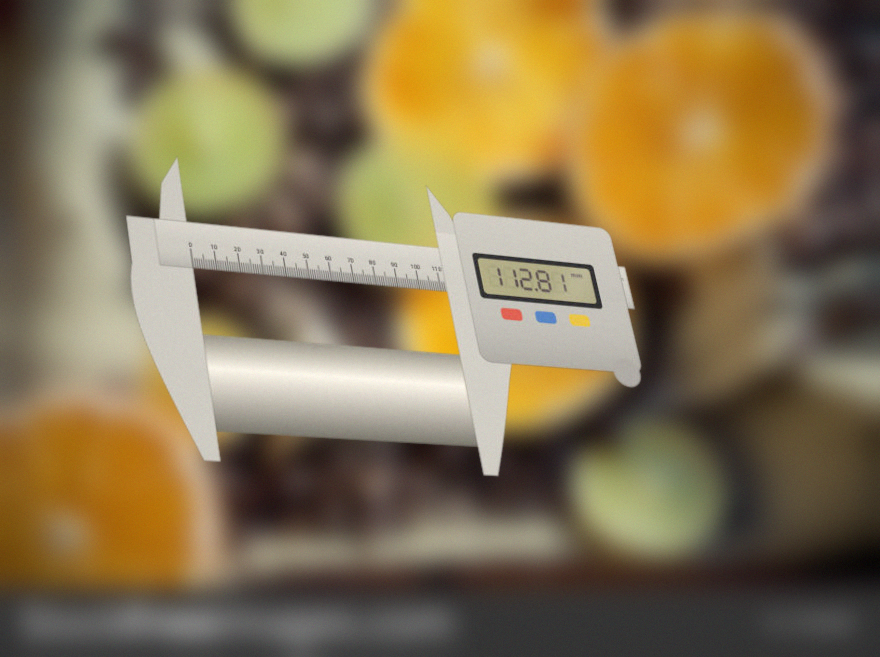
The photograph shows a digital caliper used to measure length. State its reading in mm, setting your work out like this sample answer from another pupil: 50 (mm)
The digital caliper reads 112.81 (mm)
